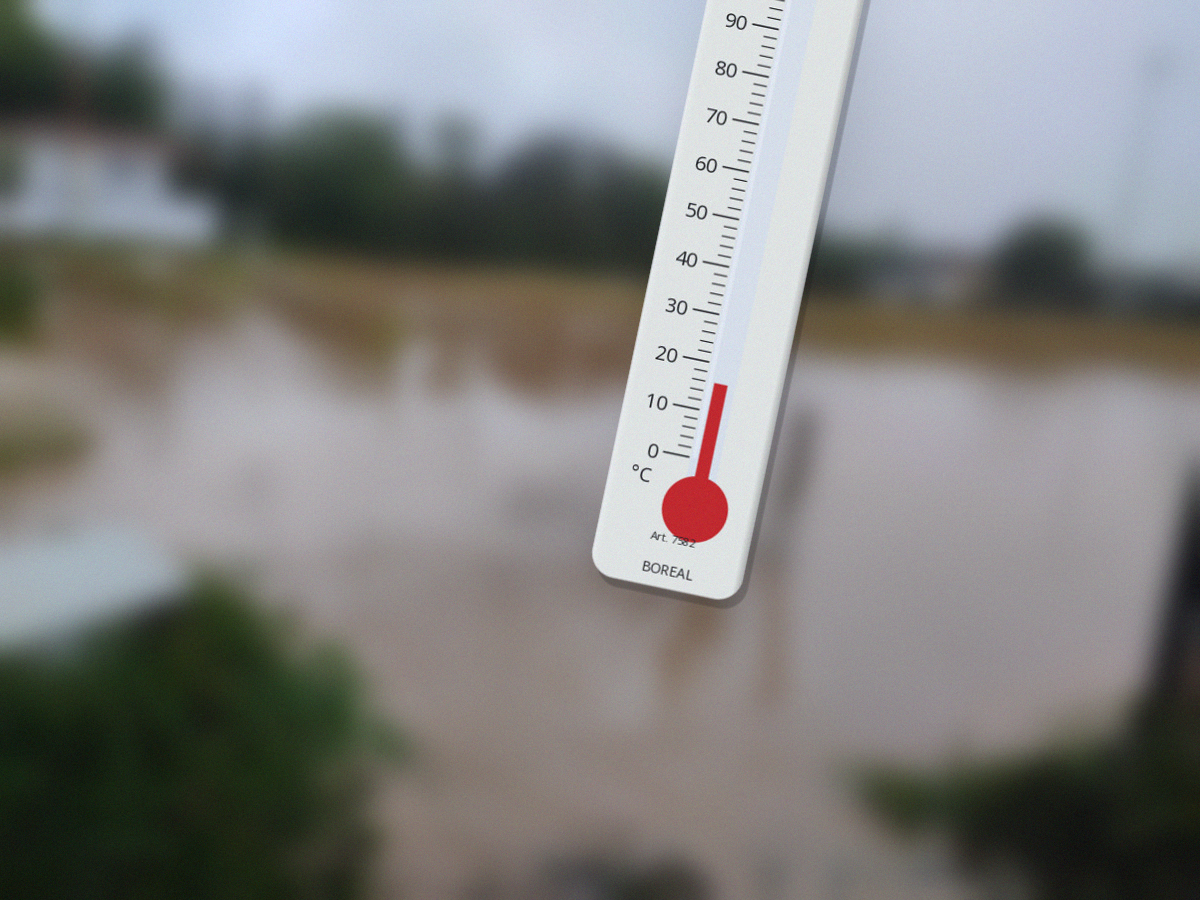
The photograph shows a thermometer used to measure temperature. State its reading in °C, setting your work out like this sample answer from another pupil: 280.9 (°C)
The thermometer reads 16 (°C)
